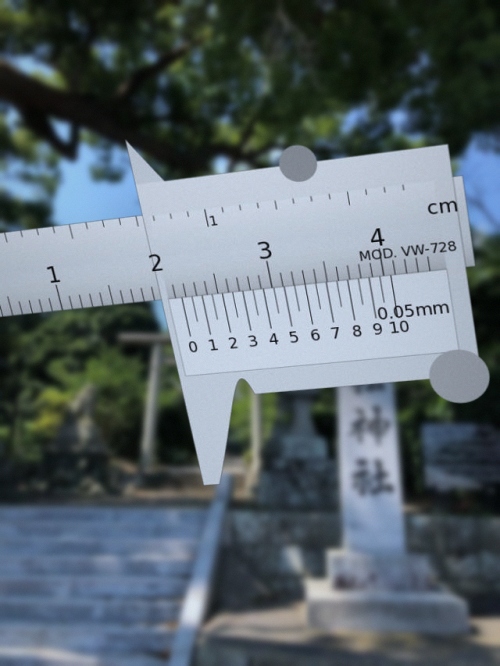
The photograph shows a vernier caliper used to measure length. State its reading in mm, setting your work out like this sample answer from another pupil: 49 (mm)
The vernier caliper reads 21.6 (mm)
